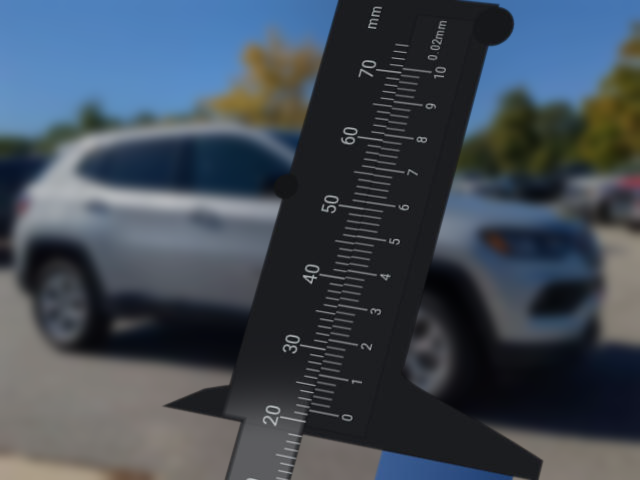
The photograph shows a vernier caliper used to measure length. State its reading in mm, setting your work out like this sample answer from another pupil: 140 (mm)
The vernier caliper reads 21.6 (mm)
